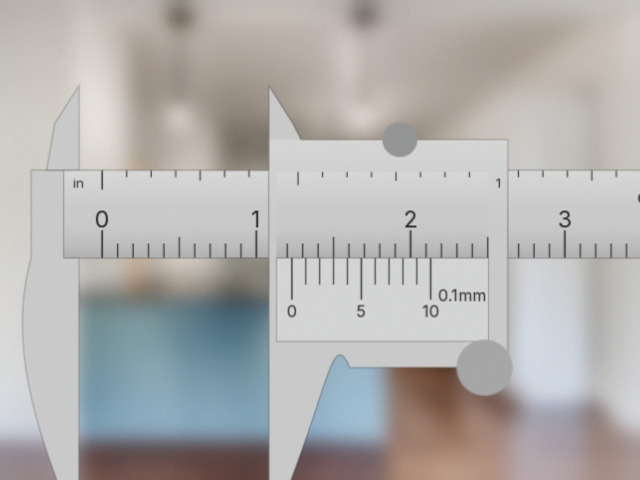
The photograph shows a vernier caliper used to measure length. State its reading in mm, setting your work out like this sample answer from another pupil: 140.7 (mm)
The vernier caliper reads 12.3 (mm)
